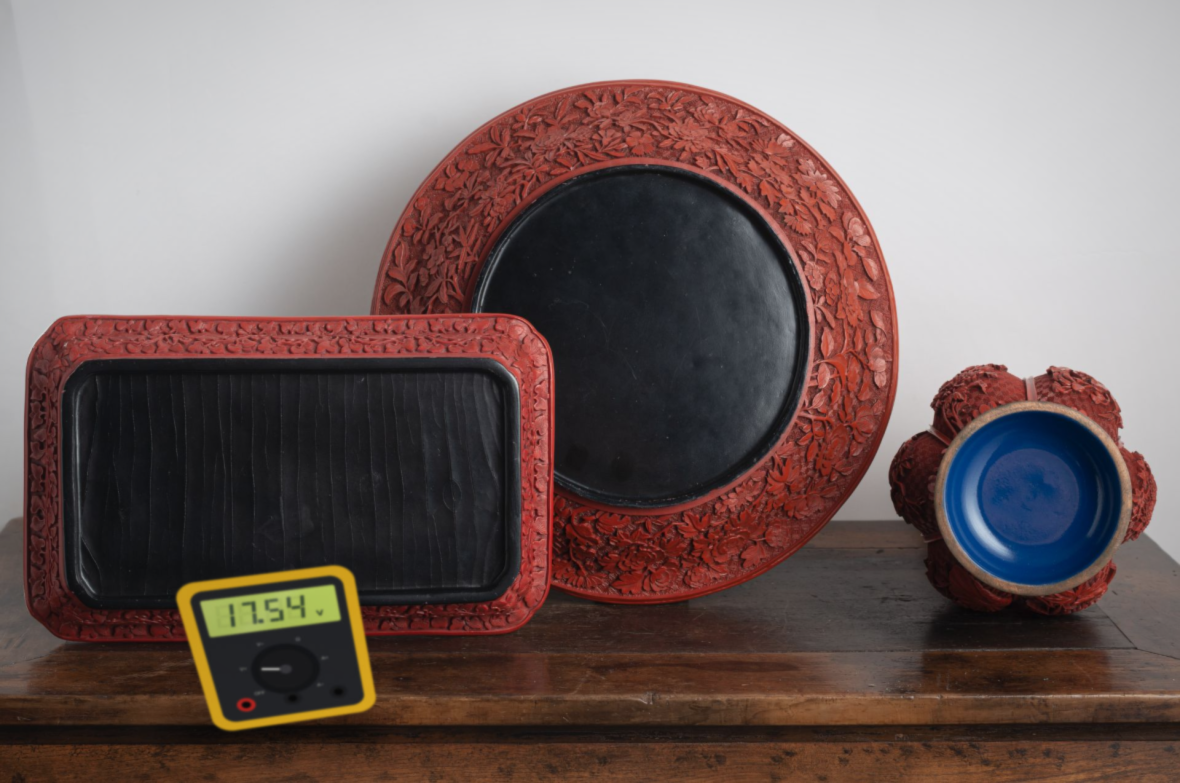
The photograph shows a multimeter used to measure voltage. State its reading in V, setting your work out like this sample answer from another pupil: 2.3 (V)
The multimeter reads 17.54 (V)
